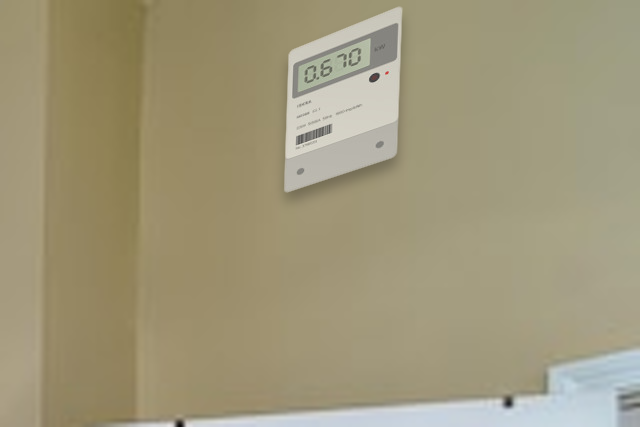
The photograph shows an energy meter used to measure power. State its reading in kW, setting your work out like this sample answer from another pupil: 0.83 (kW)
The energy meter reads 0.670 (kW)
